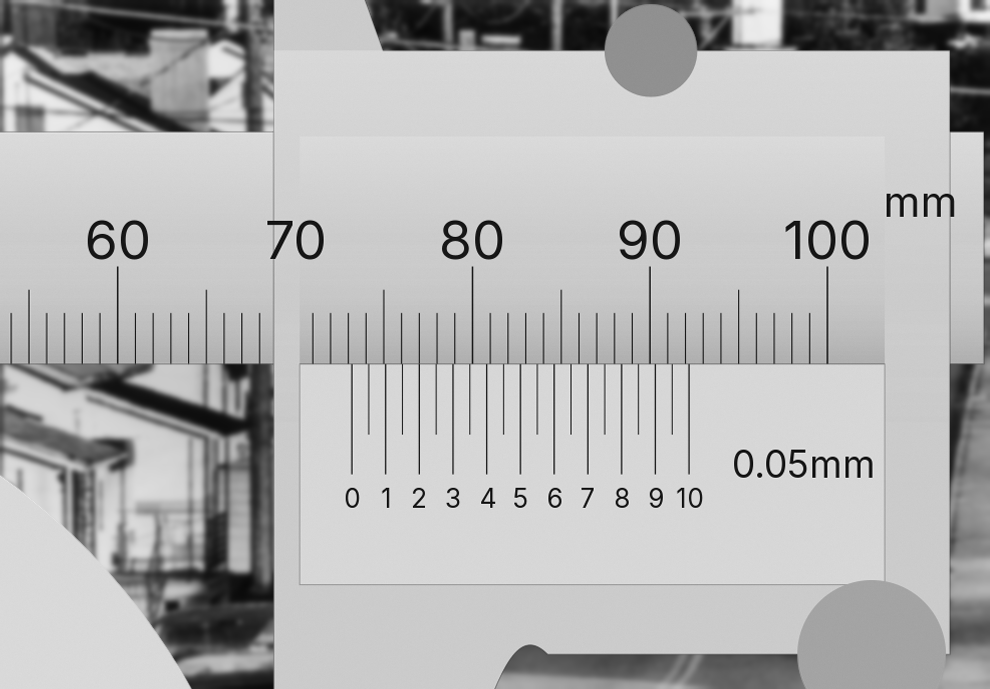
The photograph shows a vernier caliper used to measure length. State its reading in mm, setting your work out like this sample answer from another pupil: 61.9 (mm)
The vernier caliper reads 73.2 (mm)
